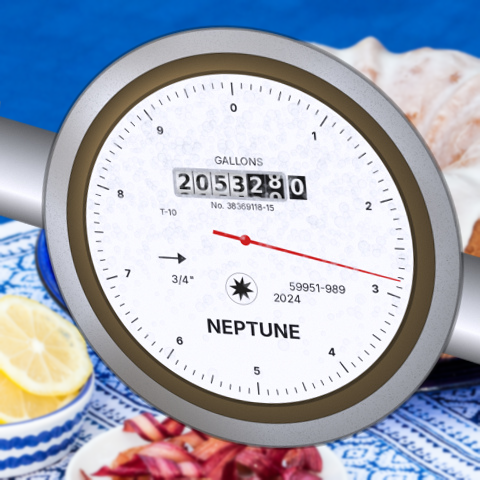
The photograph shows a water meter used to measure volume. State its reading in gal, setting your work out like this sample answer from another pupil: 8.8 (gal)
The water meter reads 2053282.8 (gal)
